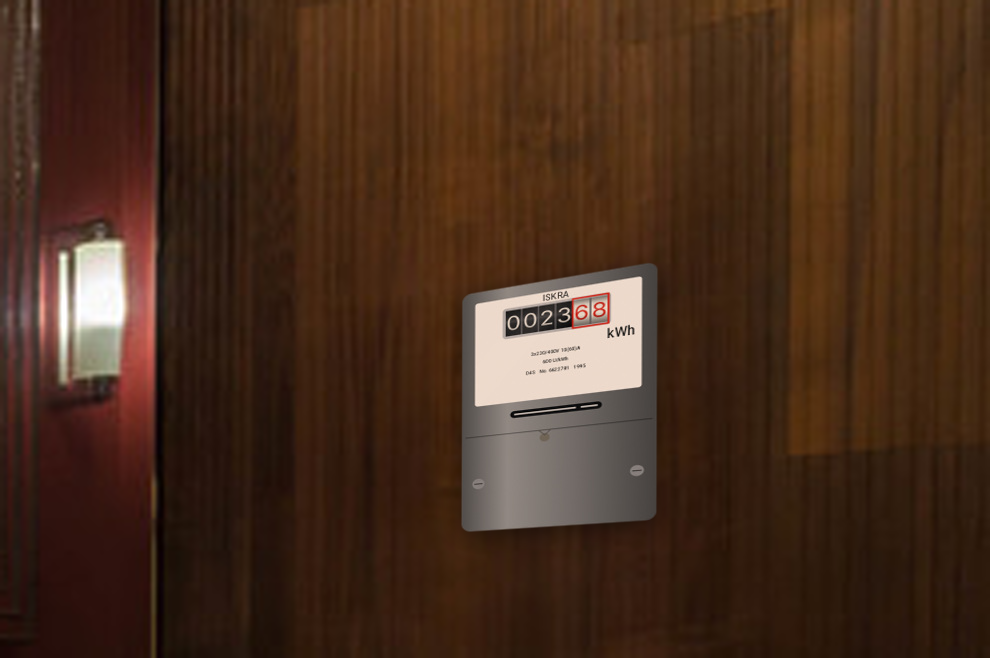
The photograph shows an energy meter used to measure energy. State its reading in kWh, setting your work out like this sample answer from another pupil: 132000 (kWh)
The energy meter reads 23.68 (kWh)
